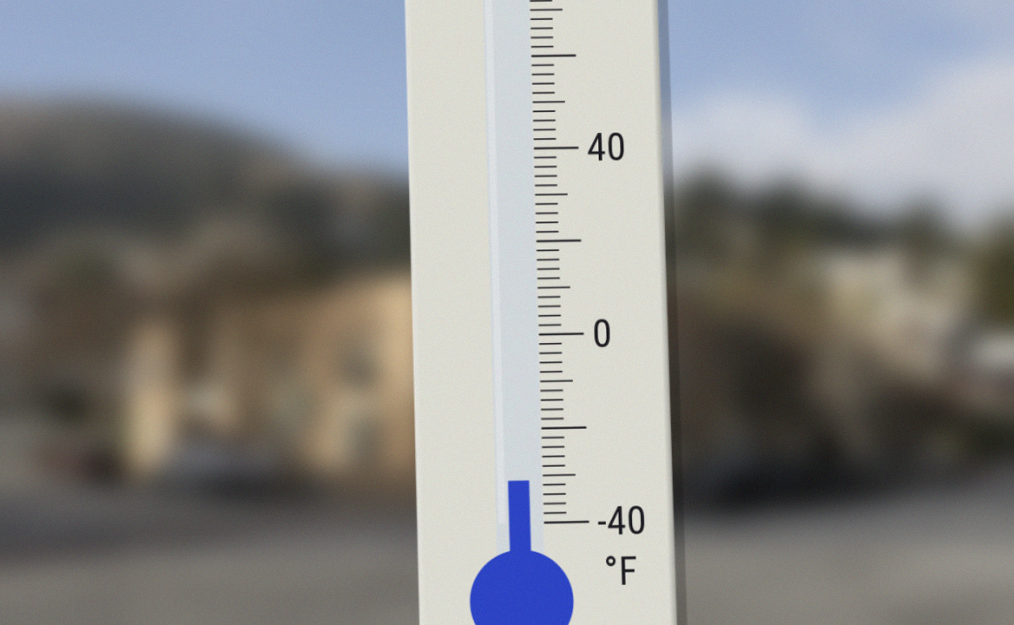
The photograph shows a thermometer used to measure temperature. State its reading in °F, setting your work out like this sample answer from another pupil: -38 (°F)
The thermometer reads -31 (°F)
